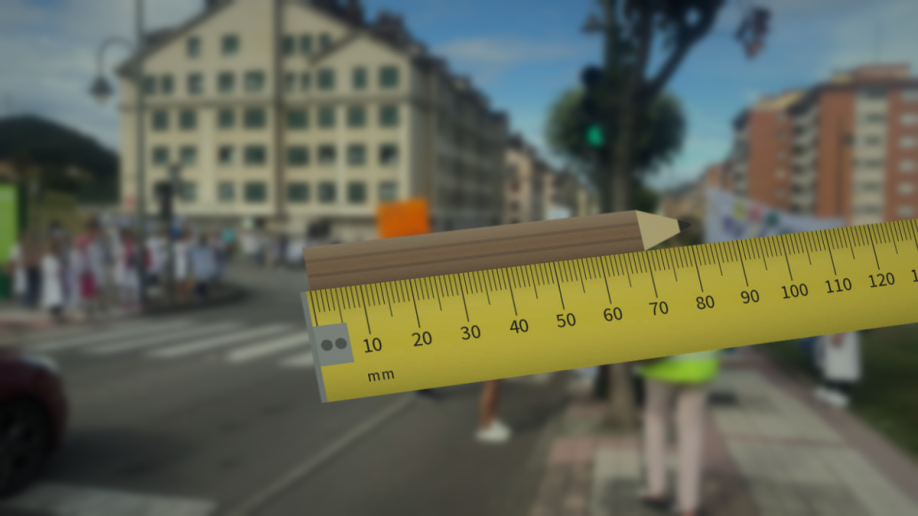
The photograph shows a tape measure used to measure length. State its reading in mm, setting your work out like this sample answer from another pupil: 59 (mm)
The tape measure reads 81 (mm)
